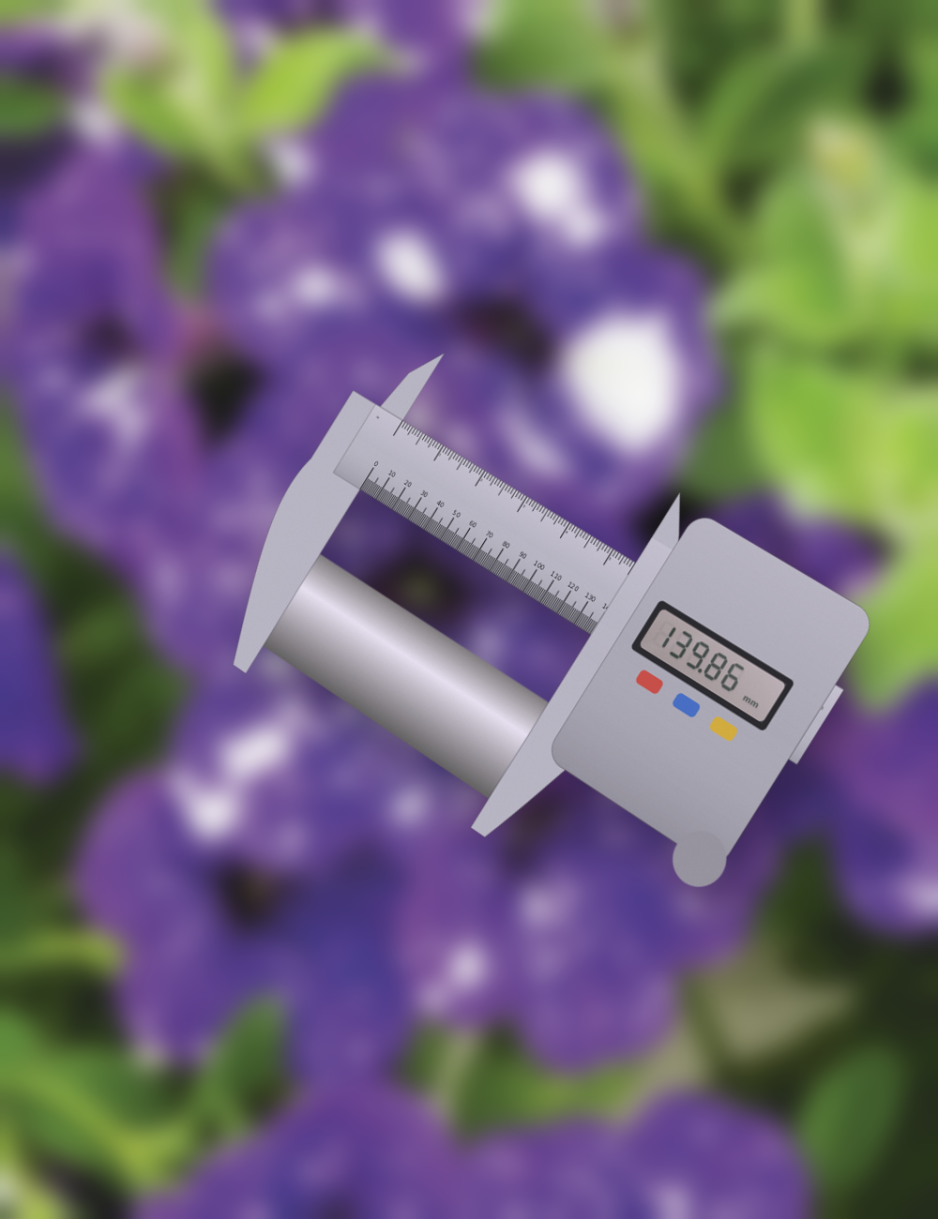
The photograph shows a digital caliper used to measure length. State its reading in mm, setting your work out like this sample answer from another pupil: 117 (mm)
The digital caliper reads 139.86 (mm)
